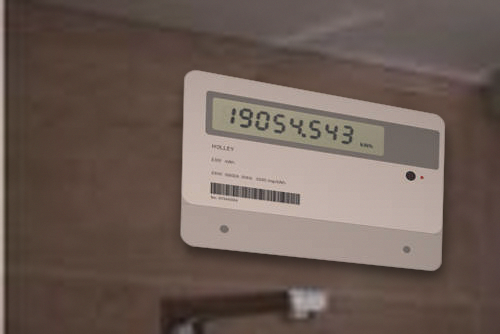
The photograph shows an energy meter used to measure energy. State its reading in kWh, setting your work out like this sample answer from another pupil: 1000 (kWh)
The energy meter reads 19054.543 (kWh)
